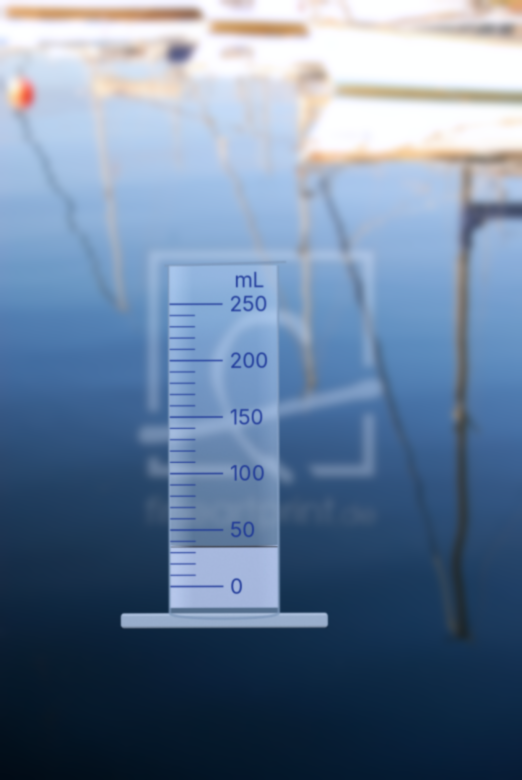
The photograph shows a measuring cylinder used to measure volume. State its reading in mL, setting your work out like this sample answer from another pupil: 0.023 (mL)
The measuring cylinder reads 35 (mL)
